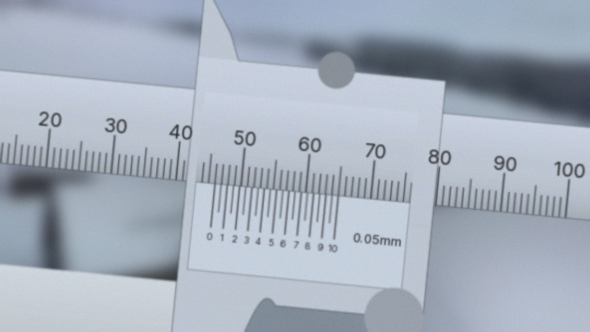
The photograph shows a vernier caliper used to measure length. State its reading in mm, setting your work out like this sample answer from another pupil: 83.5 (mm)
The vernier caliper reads 46.0 (mm)
